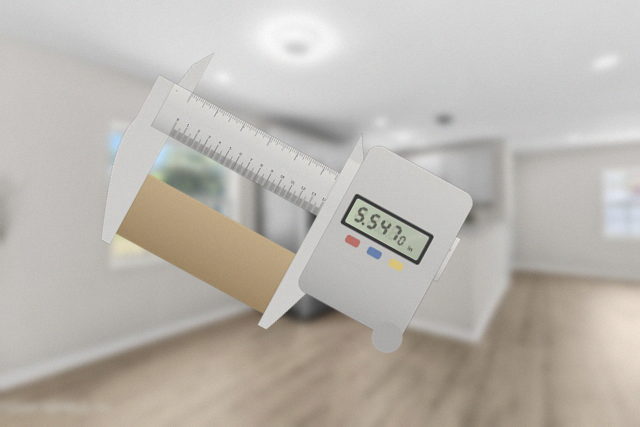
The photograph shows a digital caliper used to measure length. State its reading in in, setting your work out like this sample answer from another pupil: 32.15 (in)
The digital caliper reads 5.5470 (in)
